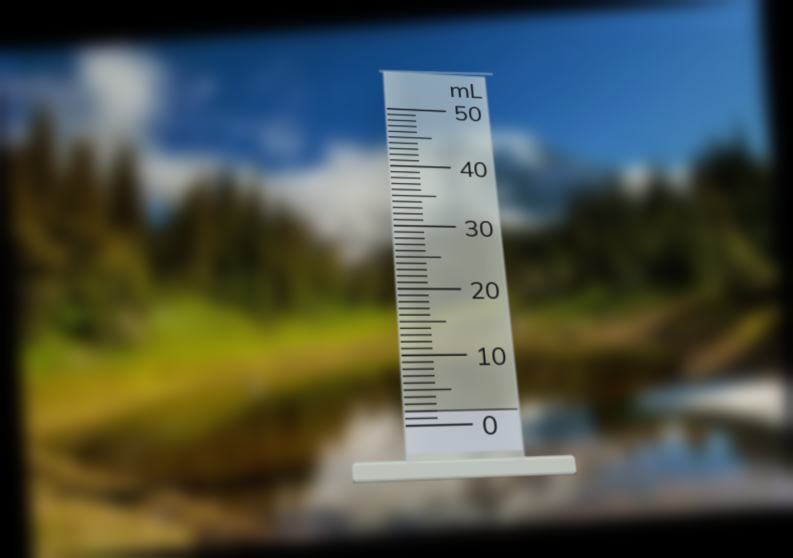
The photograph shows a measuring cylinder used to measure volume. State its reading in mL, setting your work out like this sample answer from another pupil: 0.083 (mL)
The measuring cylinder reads 2 (mL)
